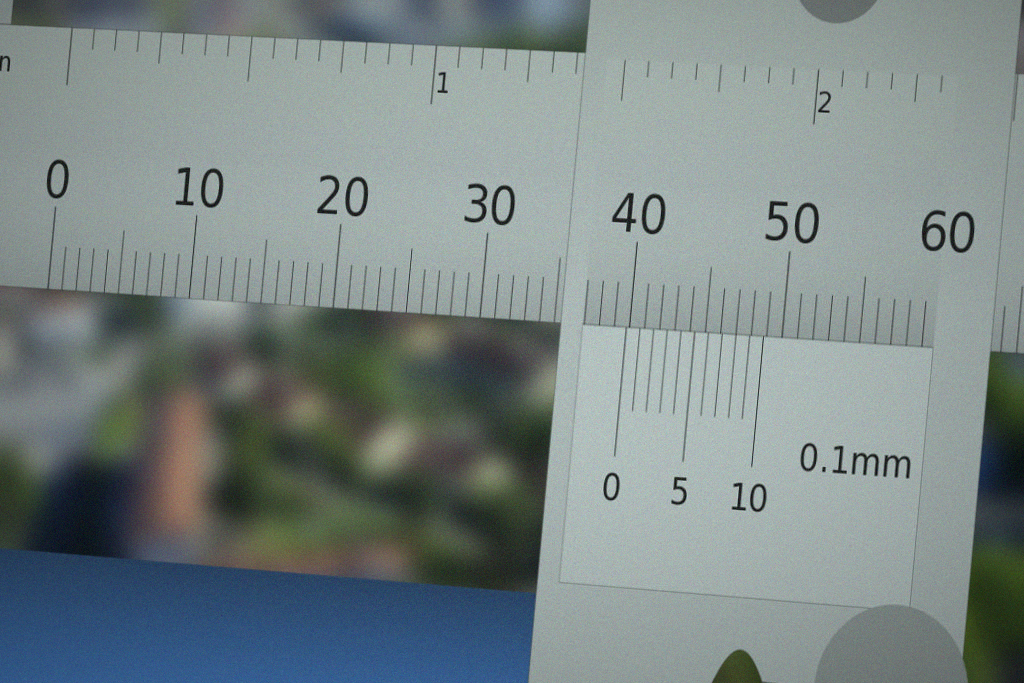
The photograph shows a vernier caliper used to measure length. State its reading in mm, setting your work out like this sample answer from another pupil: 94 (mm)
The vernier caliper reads 39.8 (mm)
